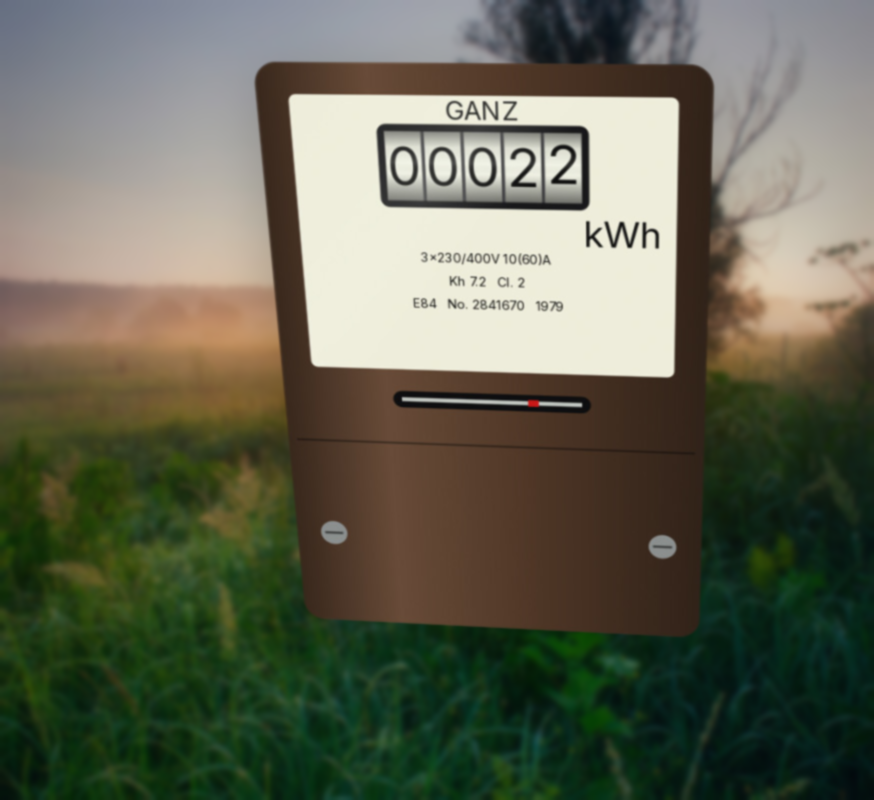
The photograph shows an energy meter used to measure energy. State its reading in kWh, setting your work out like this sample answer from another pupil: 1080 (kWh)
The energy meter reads 22 (kWh)
